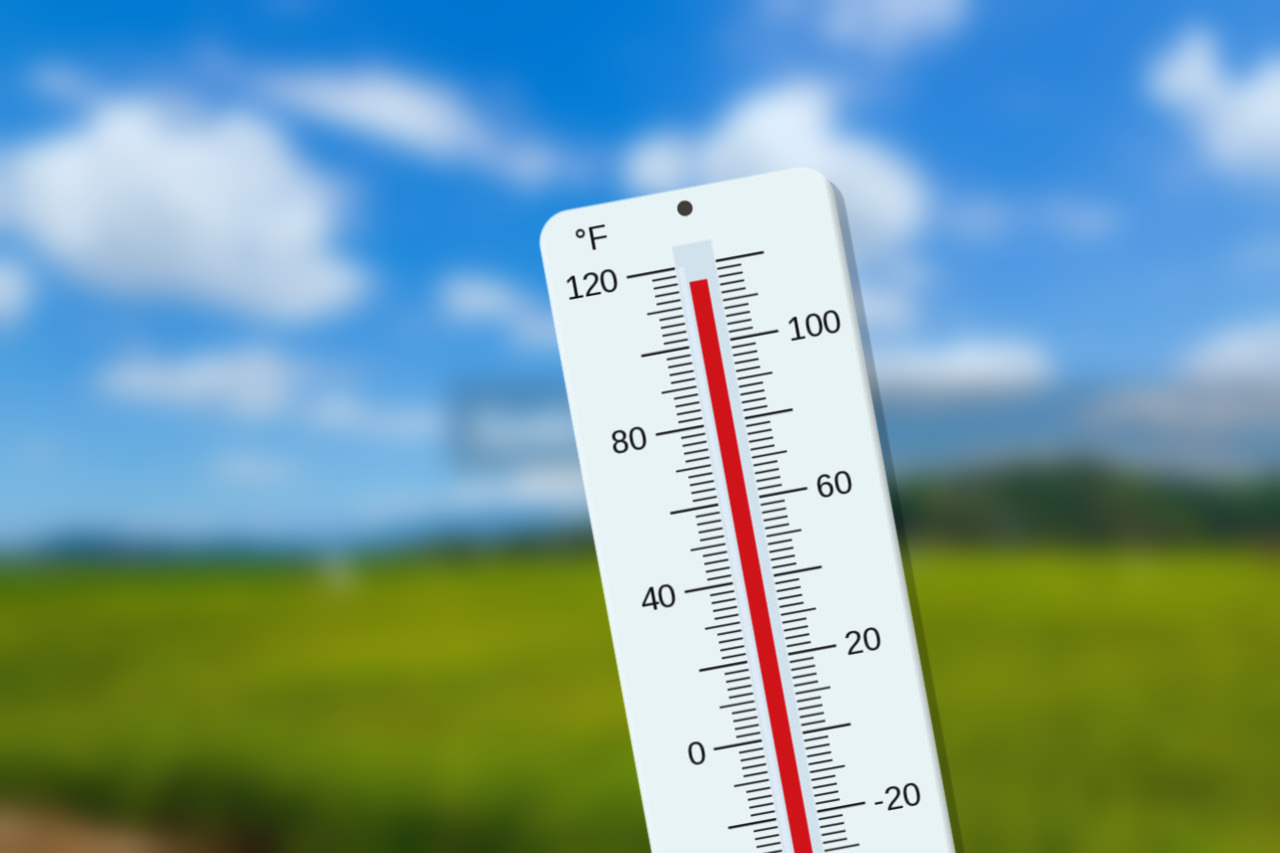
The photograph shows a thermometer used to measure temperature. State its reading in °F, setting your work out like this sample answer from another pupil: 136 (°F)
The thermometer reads 116 (°F)
